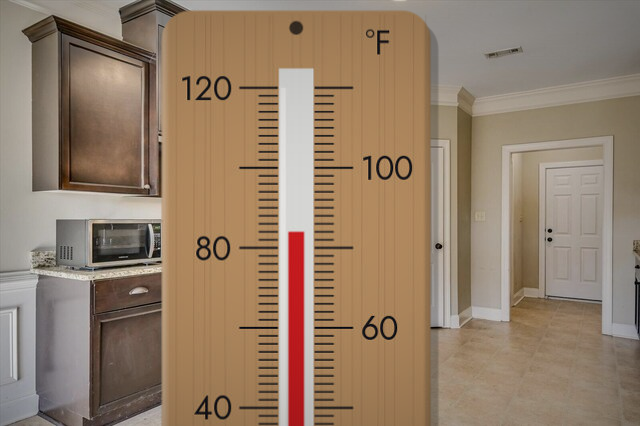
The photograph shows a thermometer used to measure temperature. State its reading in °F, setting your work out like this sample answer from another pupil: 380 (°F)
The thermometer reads 84 (°F)
